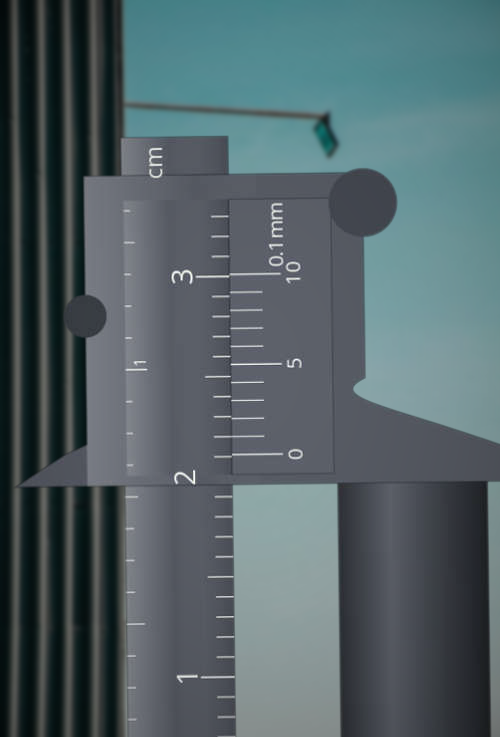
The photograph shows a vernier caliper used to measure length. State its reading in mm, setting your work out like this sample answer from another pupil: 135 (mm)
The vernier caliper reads 21.1 (mm)
